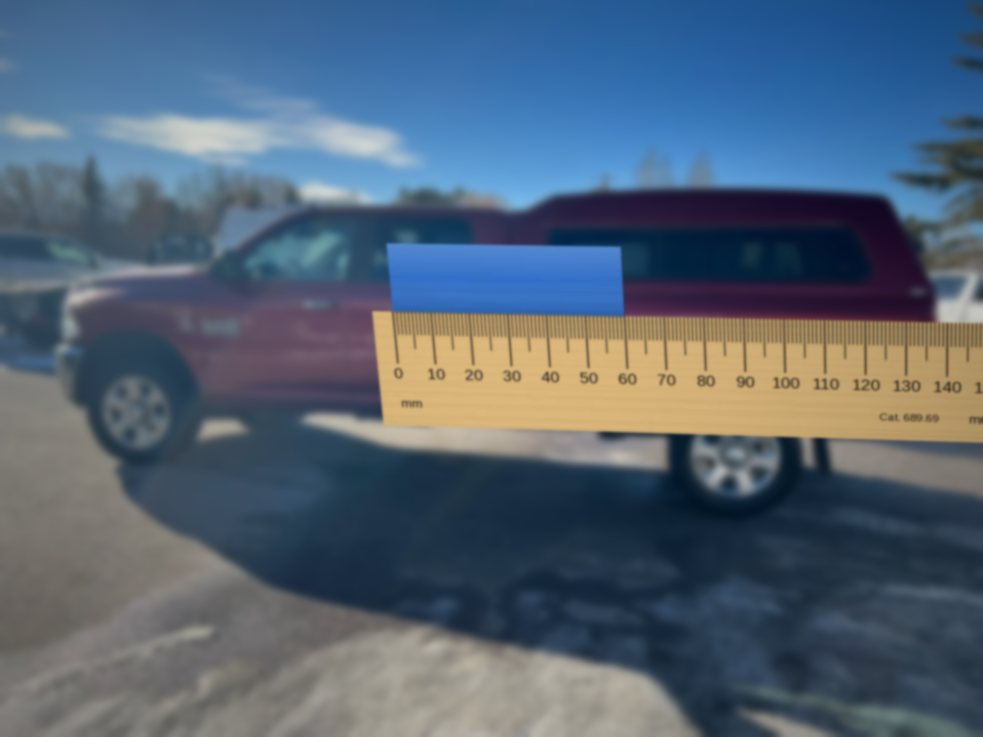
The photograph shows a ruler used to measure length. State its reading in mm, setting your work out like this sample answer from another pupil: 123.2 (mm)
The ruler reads 60 (mm)
